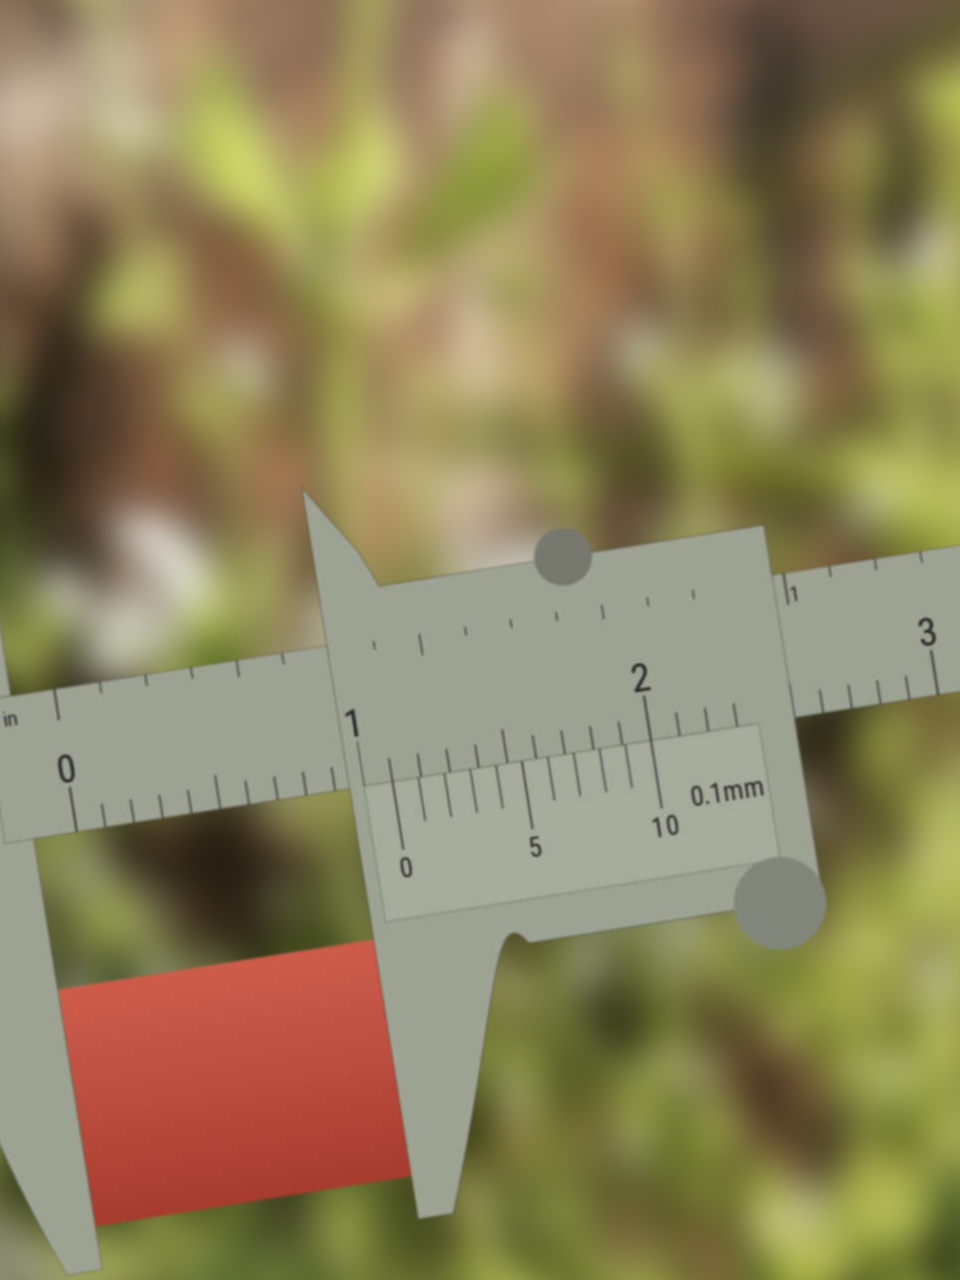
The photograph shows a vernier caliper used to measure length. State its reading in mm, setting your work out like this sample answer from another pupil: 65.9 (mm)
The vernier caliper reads 11.0 (mm)
